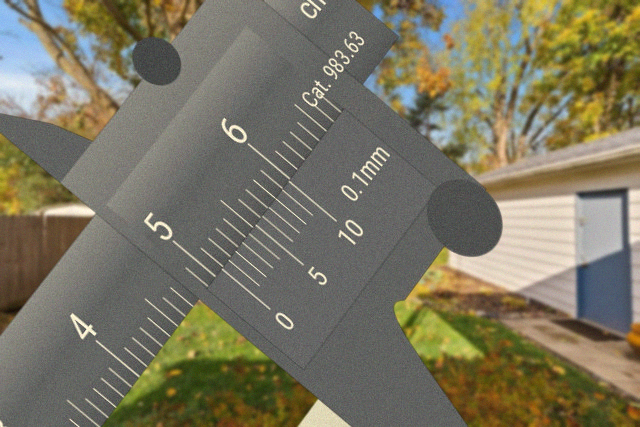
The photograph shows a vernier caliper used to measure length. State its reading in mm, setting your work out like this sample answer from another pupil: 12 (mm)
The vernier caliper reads 50.8 (mm)
